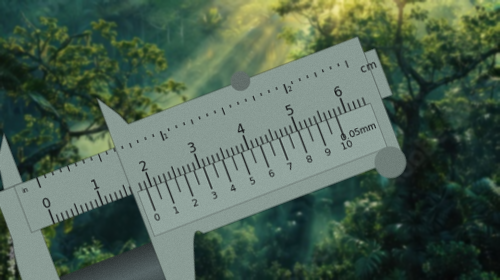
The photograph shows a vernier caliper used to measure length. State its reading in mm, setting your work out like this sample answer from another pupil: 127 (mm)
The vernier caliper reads 19.0 (mm)
